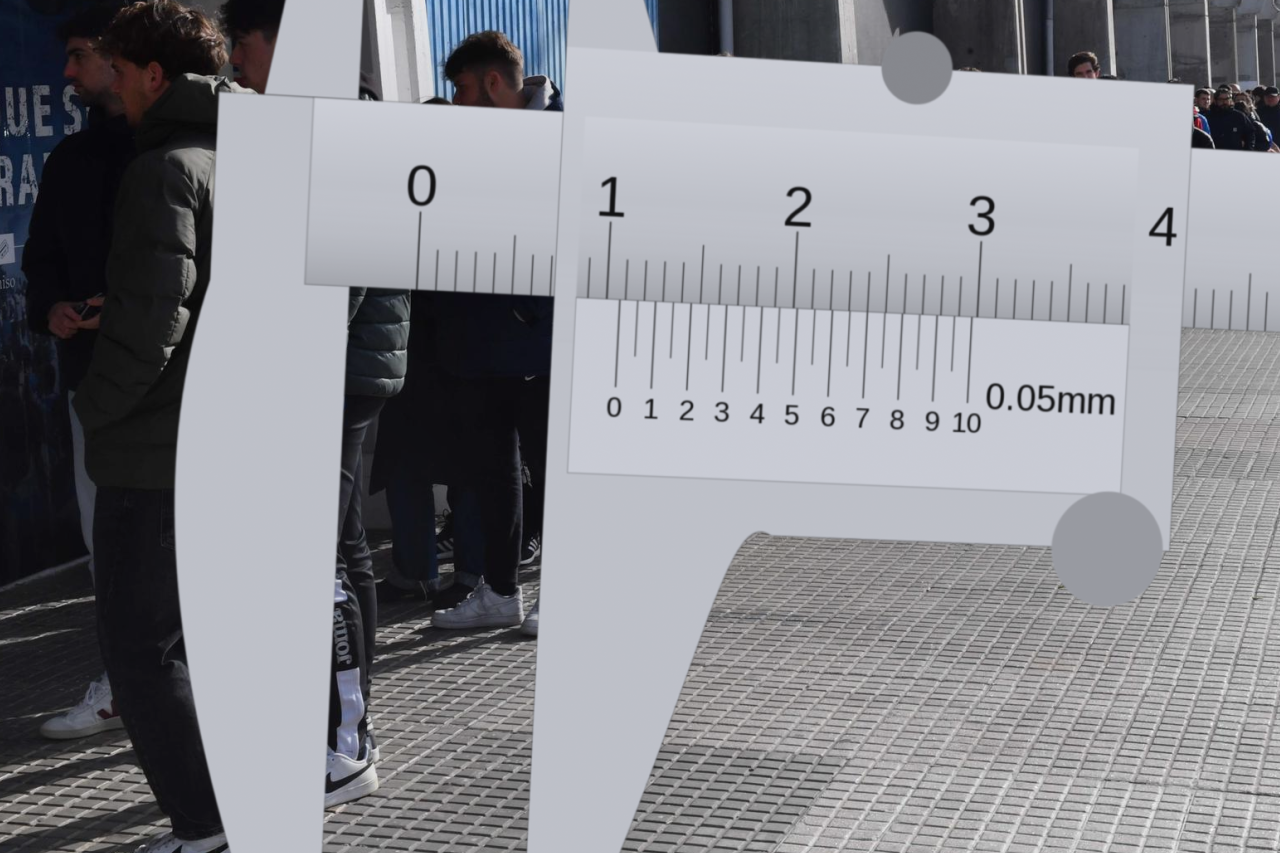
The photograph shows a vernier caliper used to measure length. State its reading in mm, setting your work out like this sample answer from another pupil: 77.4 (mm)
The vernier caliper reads 10.7 (mm)
